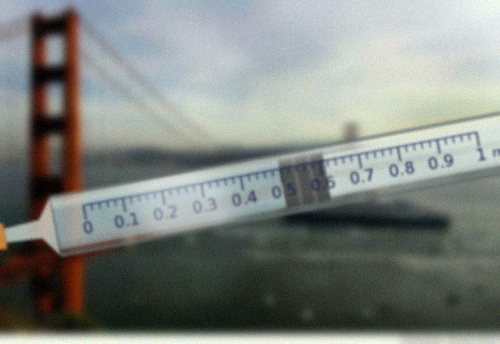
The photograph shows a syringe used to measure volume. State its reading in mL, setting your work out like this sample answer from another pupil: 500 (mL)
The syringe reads 0.5 (mL)
